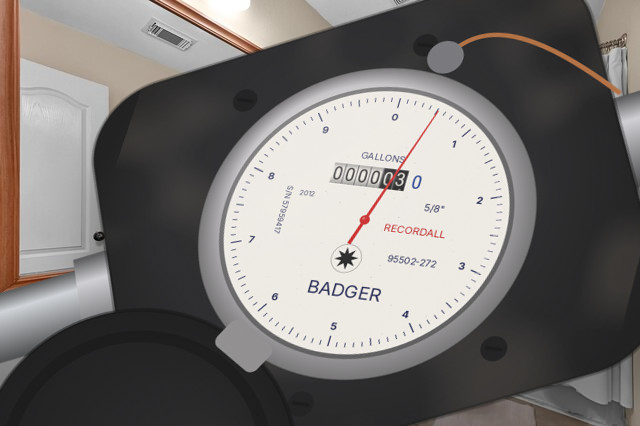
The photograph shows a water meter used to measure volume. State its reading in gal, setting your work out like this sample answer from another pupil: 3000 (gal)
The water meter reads 30.5 (gal)
